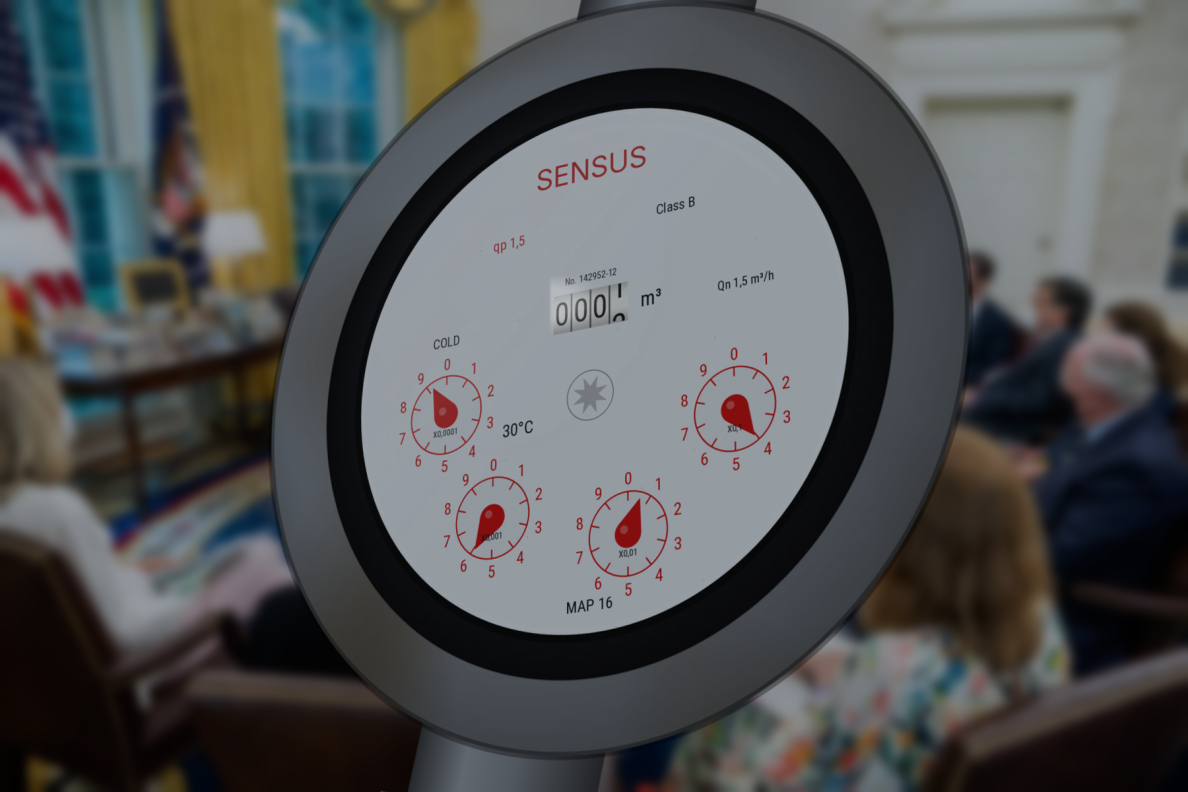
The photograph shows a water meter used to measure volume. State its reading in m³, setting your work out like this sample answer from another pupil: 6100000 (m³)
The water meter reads 1.4059 (m³)
